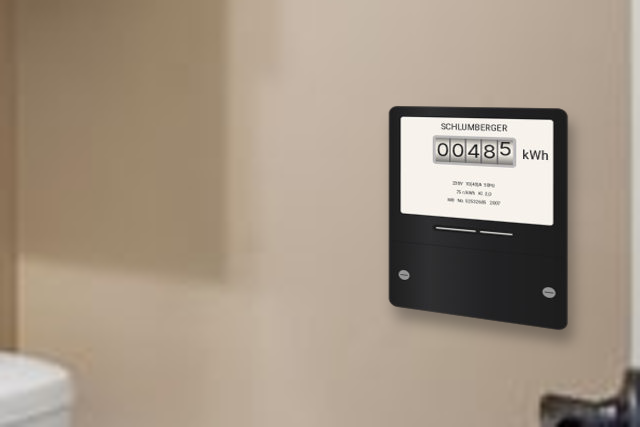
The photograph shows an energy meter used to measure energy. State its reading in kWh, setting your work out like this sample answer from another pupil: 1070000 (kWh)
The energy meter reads 485 (kWh)
